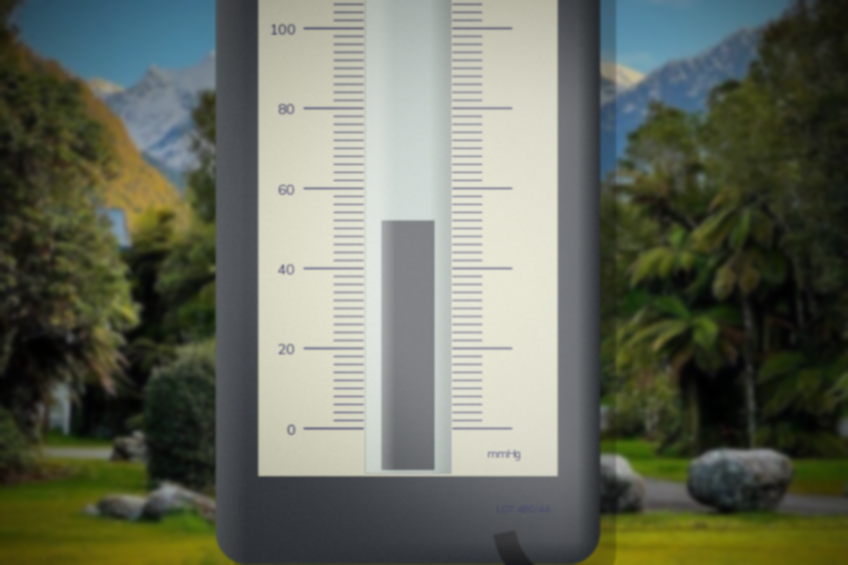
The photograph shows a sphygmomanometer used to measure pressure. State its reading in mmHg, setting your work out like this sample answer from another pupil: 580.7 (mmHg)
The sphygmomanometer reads 52 (mmHg)
